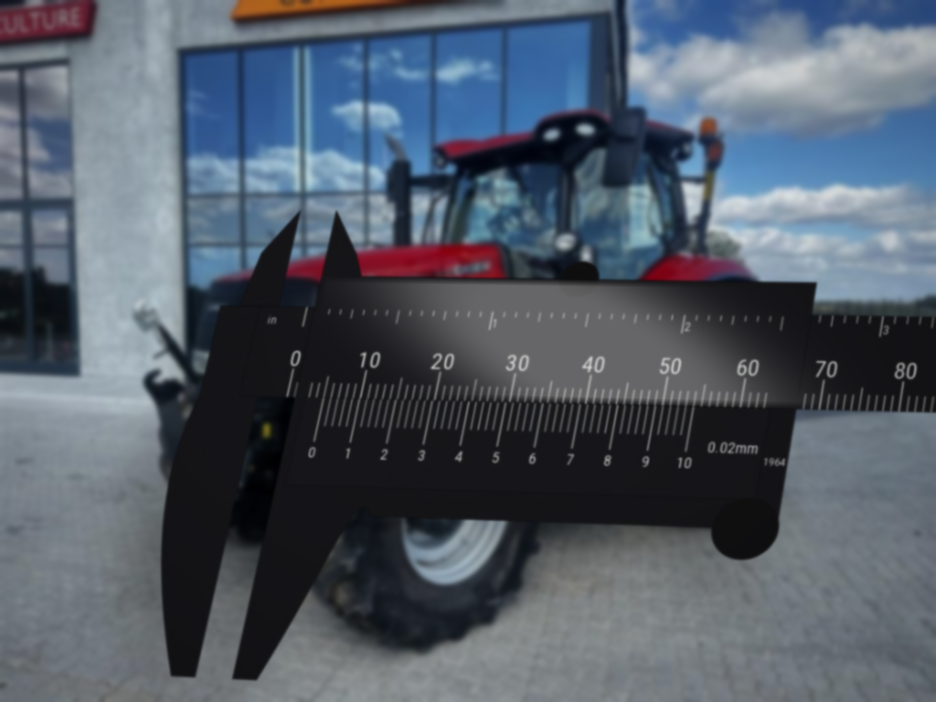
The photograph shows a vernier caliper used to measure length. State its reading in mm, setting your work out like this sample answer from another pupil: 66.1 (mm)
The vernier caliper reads 5.0 (mm)
